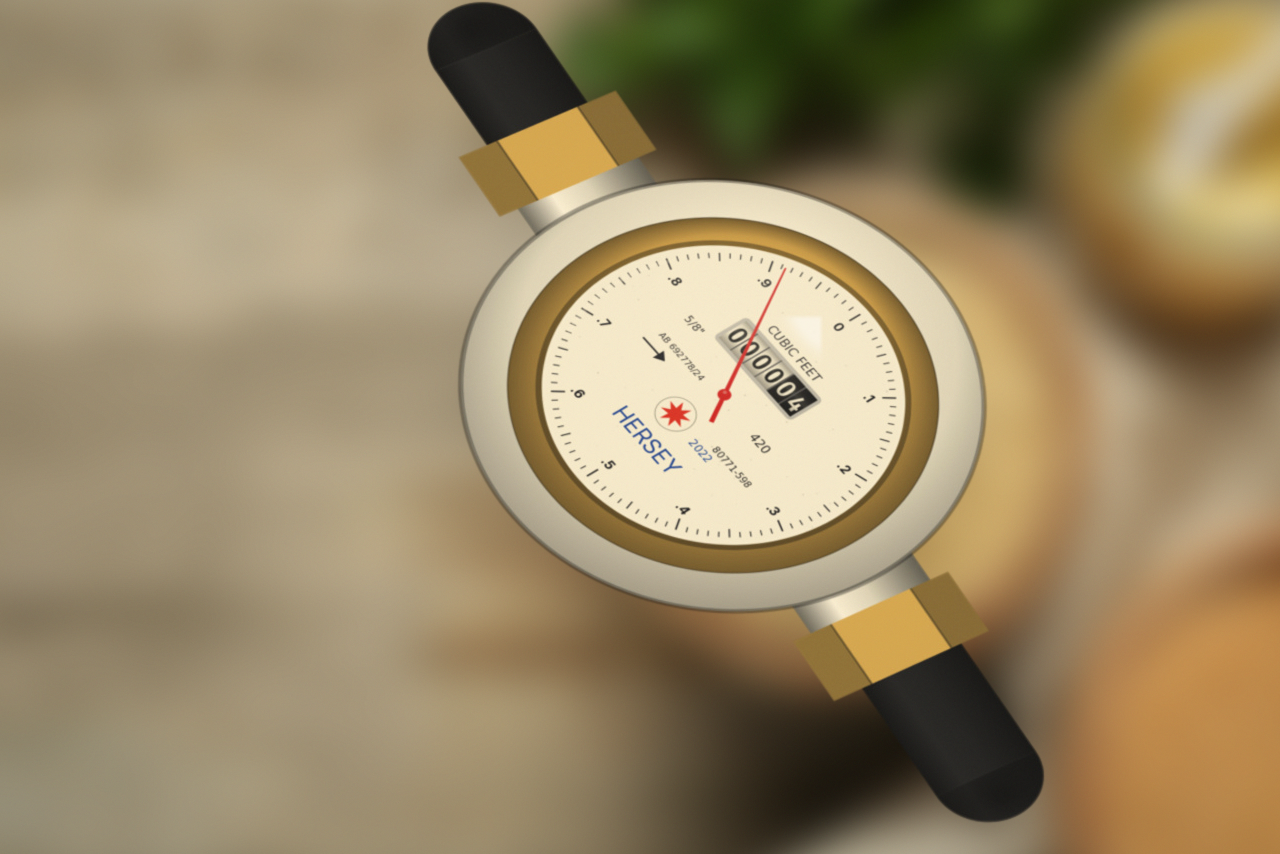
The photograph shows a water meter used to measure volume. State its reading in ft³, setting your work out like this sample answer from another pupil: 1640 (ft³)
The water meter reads 3.91 (ft³)
